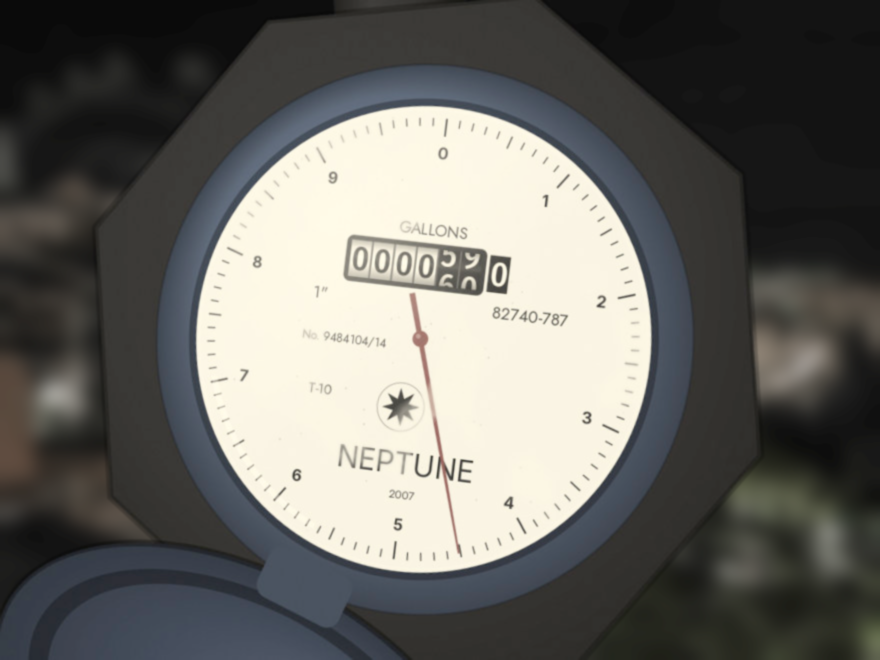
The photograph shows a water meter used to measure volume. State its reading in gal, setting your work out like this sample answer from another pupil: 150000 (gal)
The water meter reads 594.5 (gal)
